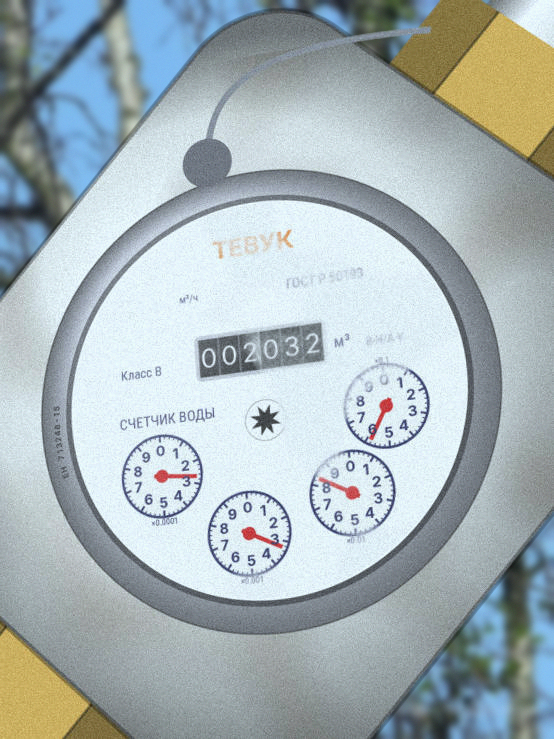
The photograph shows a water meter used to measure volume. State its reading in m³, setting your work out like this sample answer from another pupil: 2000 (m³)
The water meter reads 2032.5832 (m³)
